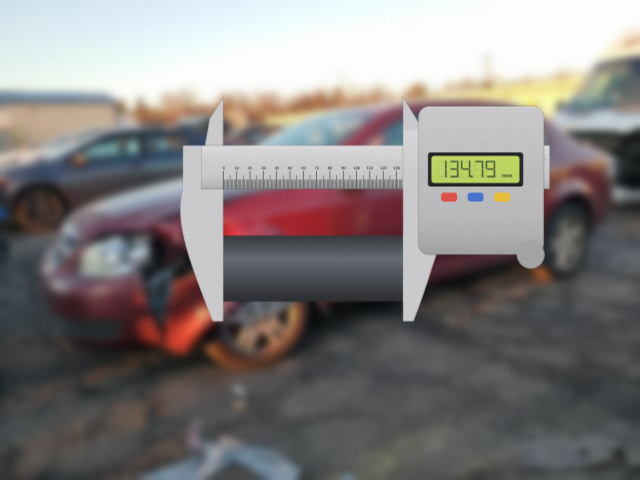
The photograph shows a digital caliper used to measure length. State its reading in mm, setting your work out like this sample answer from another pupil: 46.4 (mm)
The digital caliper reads 134.79 (mm)
